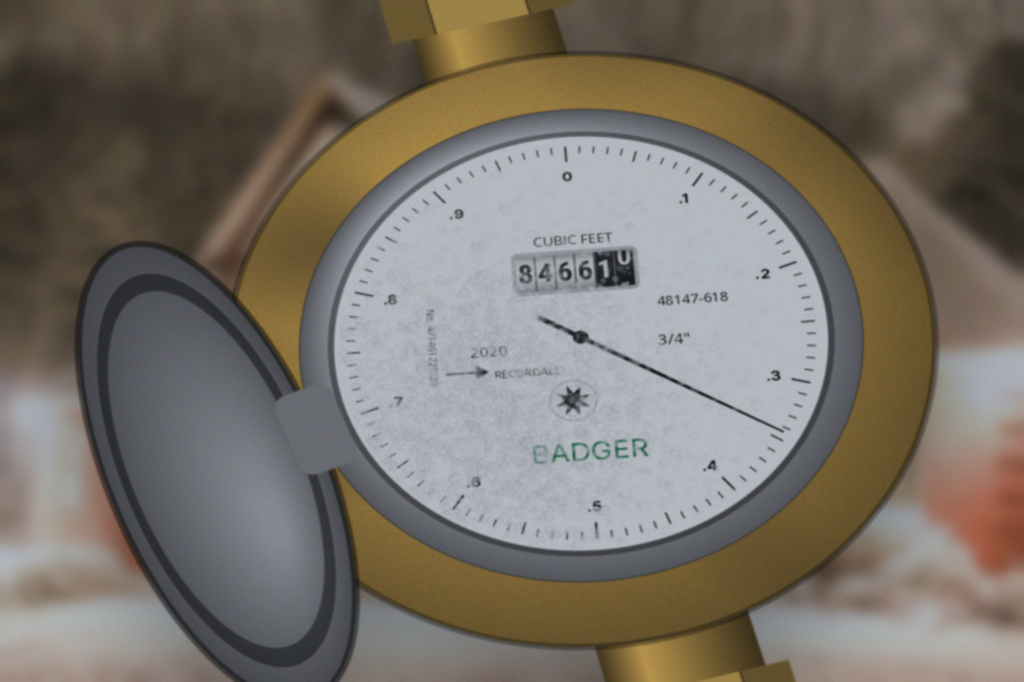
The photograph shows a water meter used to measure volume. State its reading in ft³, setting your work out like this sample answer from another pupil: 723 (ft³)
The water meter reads 846610.34 (ft³)
